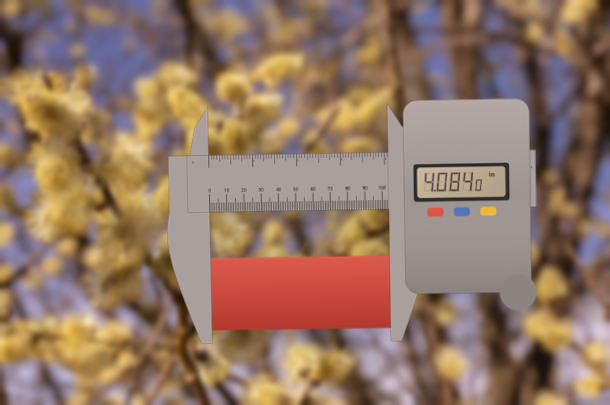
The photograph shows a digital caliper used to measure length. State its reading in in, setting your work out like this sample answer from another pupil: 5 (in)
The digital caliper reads 4.0840 (in)
